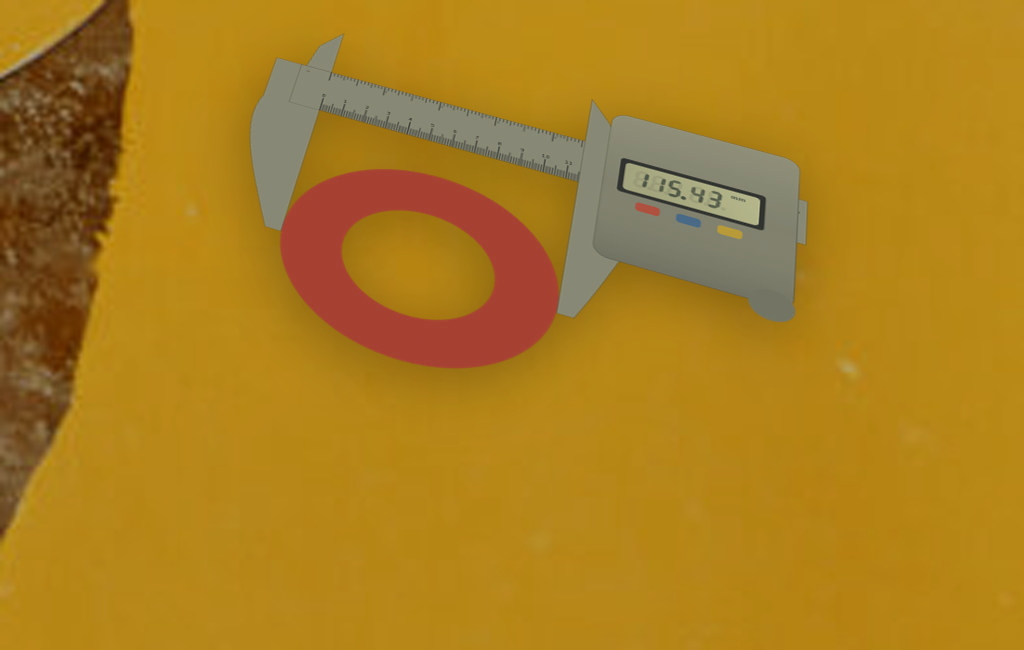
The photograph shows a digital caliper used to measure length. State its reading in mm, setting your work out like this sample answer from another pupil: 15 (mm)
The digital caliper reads 115.43 (mm)
